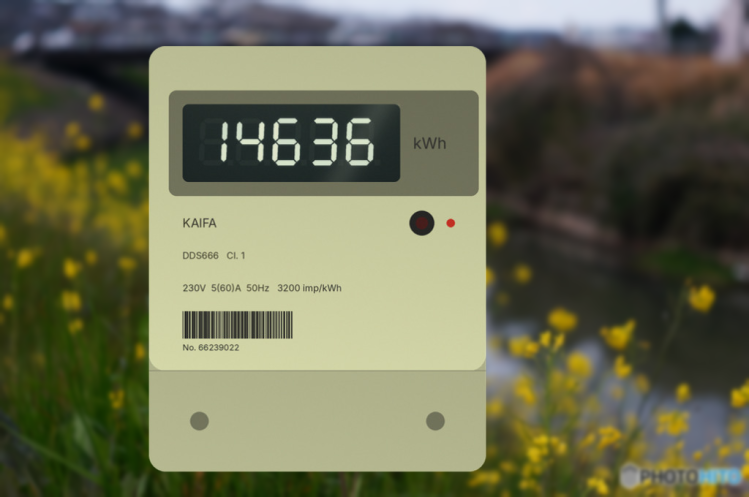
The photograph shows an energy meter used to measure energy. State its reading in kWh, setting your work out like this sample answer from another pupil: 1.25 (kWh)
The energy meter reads 14636 (kWh)
